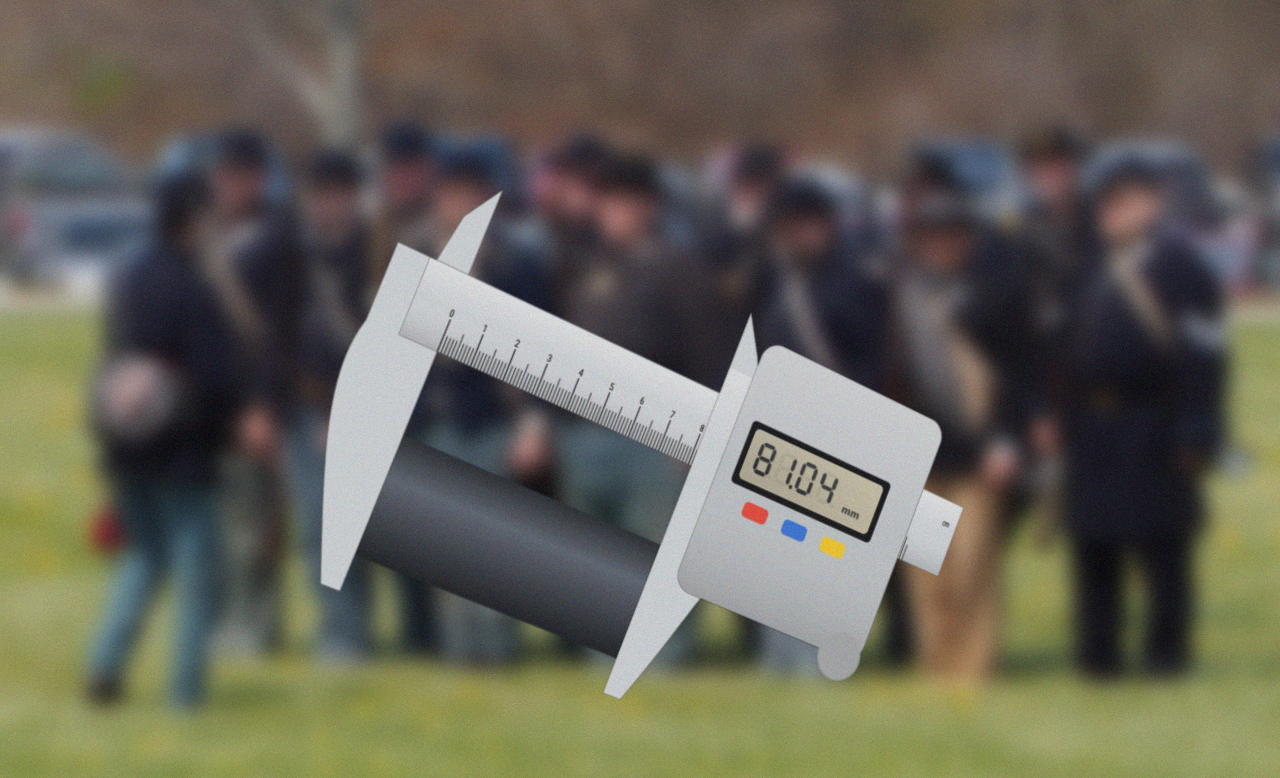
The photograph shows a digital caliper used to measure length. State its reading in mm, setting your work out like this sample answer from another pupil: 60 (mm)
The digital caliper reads 81.04 (mm)
